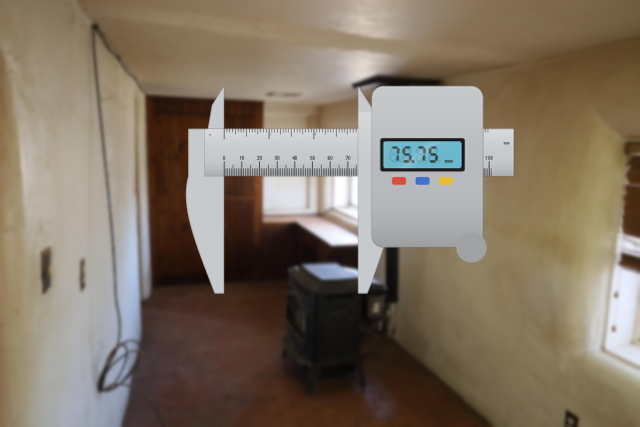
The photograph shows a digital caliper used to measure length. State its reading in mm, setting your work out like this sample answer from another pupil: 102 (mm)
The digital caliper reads 75.75 (mm)
